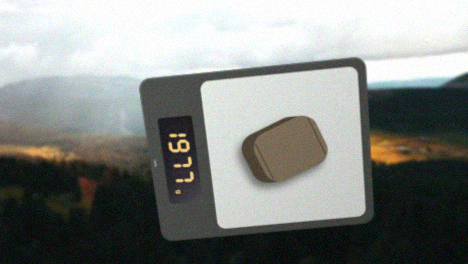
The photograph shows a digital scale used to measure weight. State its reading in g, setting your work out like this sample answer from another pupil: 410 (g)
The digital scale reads 1977 (g)
